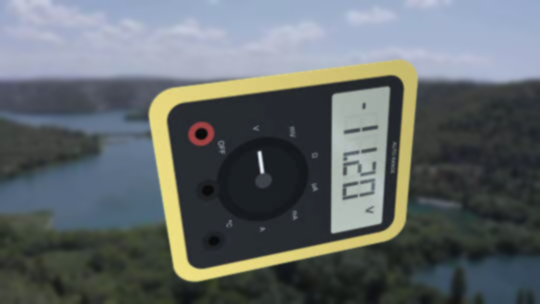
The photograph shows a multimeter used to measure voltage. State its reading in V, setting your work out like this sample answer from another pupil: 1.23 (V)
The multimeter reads -11.20 (V)
